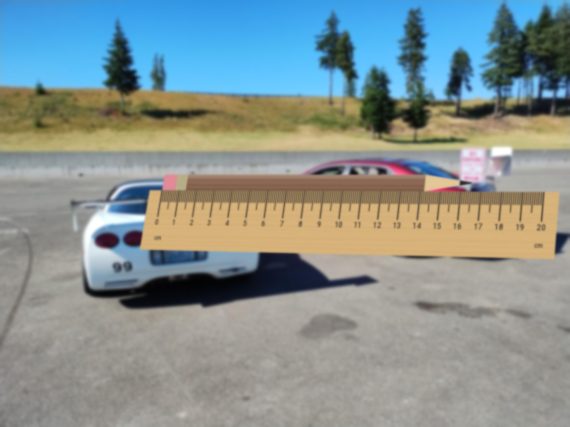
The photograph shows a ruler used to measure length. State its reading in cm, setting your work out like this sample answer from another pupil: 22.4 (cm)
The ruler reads 16.5 (cm)
